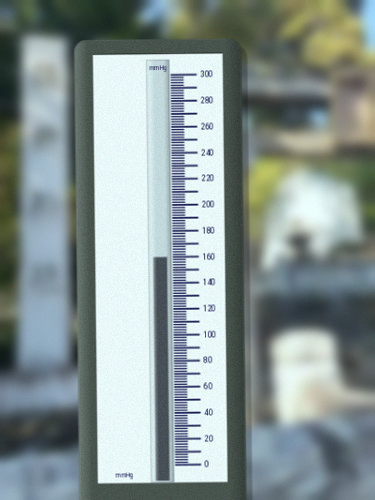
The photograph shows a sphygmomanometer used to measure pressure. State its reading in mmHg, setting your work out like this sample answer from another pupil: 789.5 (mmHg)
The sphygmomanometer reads 160 (mmHg)
